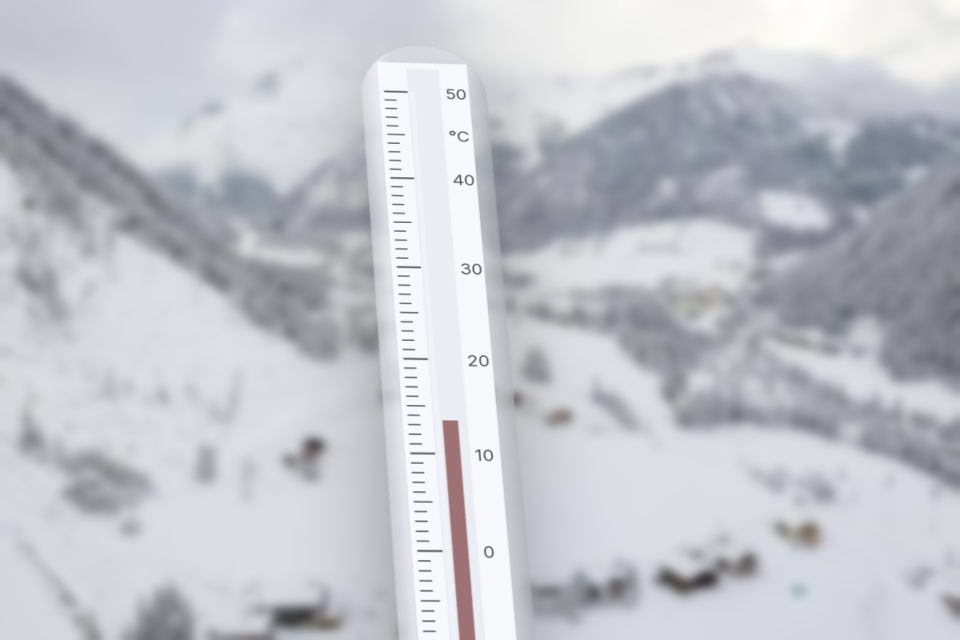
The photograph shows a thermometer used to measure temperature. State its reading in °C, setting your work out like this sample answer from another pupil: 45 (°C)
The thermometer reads 13.5 (°C)
